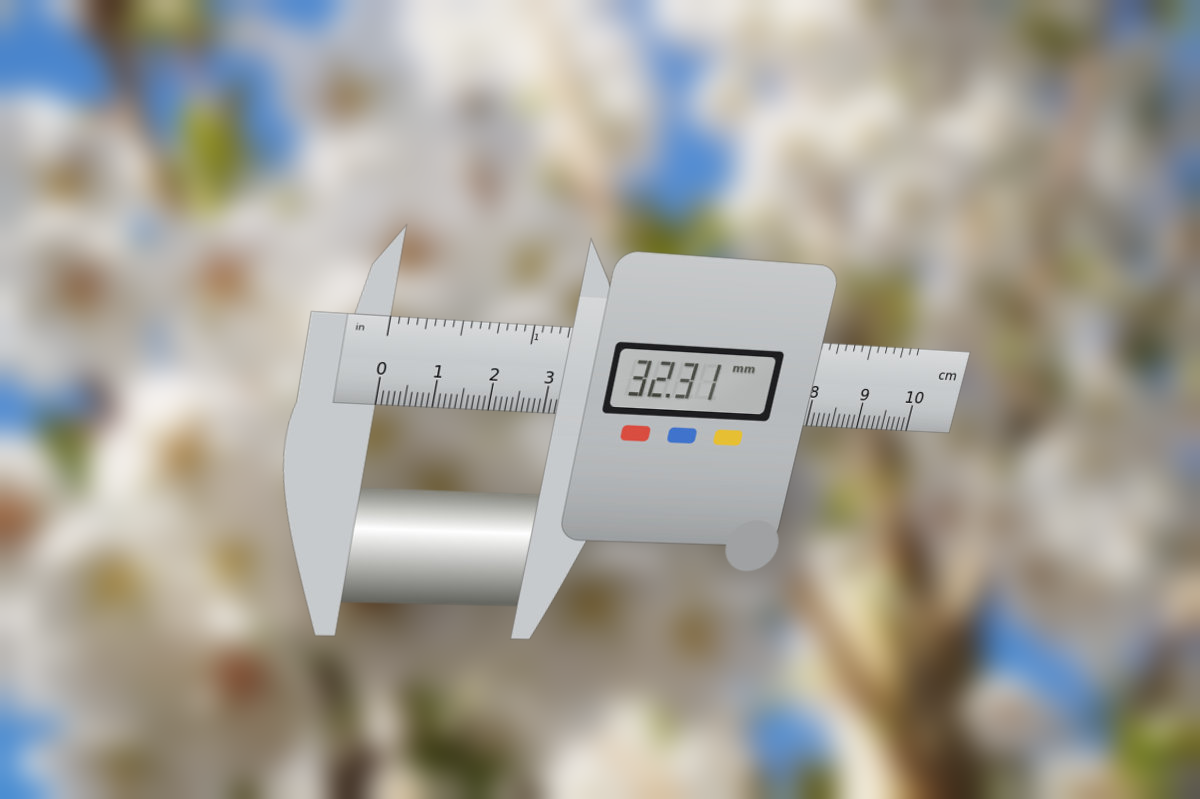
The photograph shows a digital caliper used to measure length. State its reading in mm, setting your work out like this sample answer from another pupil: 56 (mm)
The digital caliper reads 32.31 (mm)
